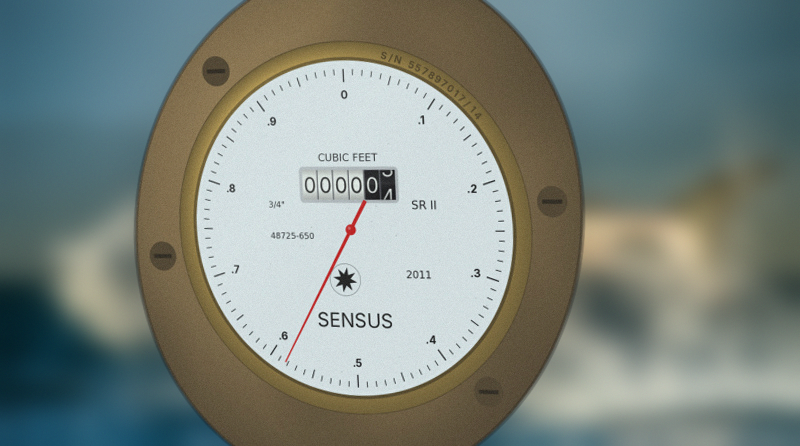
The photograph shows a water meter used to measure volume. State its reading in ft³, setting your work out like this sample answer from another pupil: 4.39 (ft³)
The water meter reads 3.58 (ft³)
